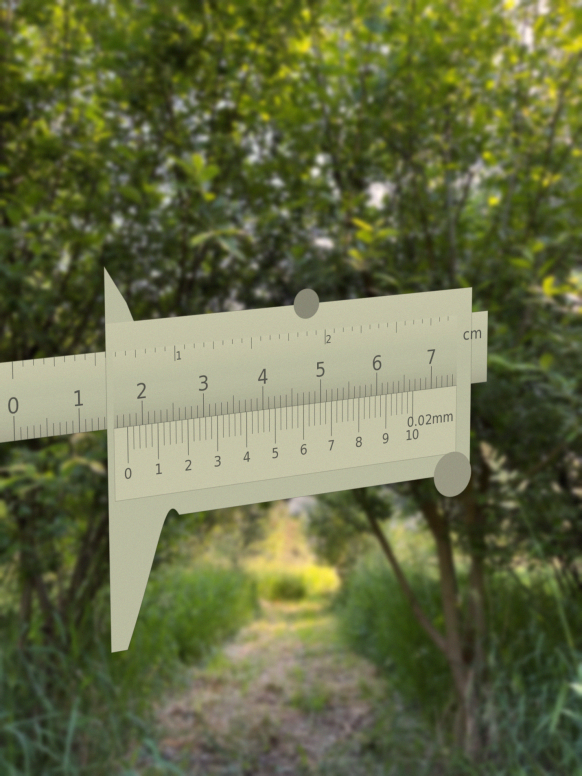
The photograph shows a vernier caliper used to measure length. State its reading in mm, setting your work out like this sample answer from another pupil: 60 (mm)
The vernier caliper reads 17.6 (mm)
